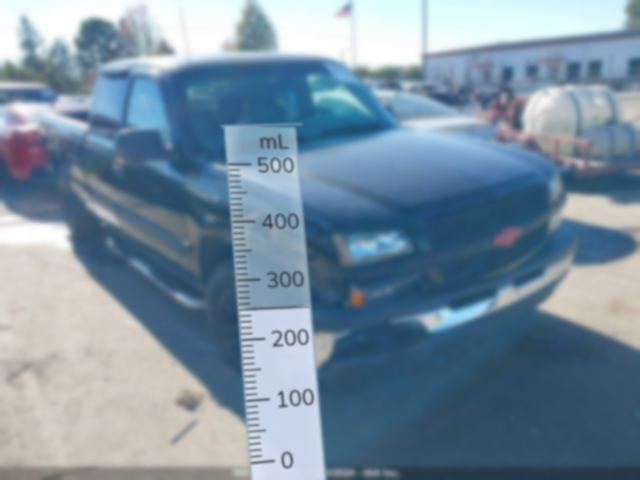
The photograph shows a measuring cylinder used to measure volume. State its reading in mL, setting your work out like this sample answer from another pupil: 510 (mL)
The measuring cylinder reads 250 (mL)
